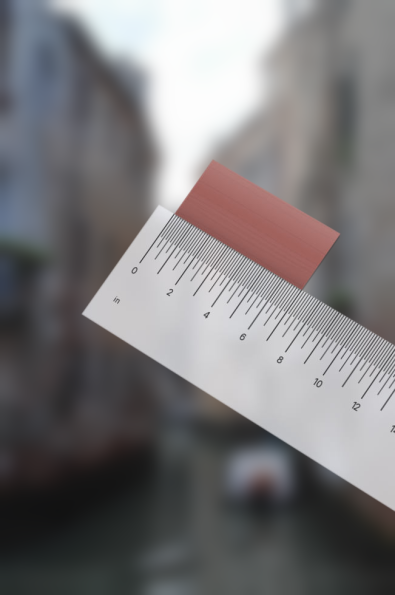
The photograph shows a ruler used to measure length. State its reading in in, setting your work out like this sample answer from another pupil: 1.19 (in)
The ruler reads 7 (in)
